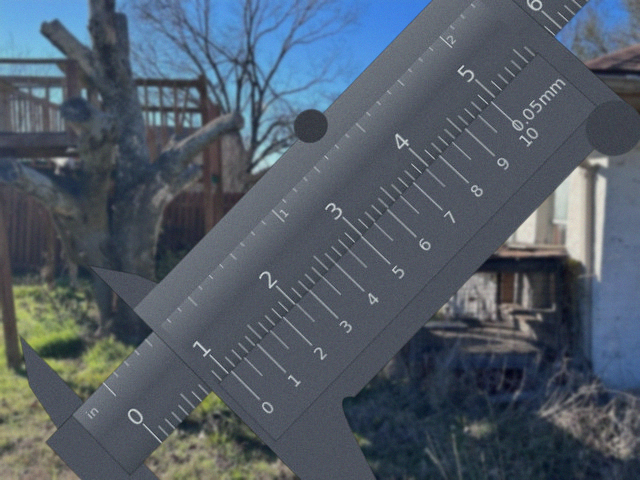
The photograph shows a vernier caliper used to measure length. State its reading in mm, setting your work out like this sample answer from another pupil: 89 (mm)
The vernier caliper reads 10.4 (mm)
